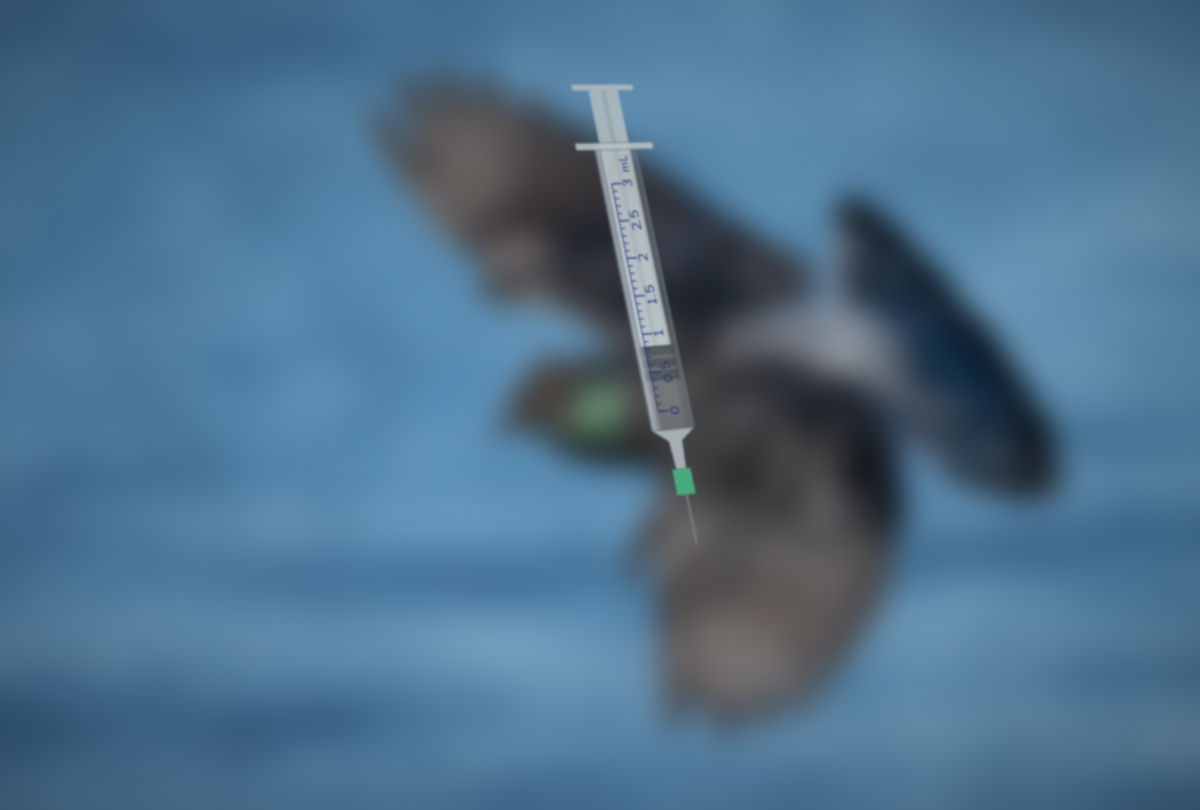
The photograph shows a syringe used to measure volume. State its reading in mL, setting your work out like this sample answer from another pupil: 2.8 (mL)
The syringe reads 0.4 (mL)
